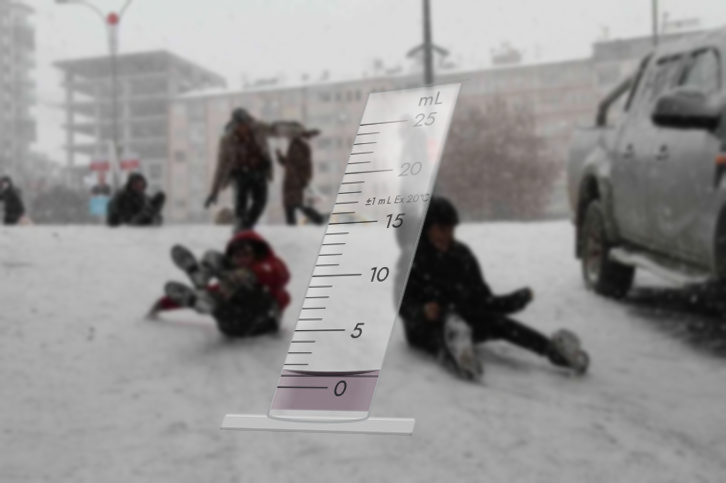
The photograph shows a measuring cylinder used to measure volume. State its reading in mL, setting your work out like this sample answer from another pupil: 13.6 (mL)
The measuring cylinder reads 1 (mL)
